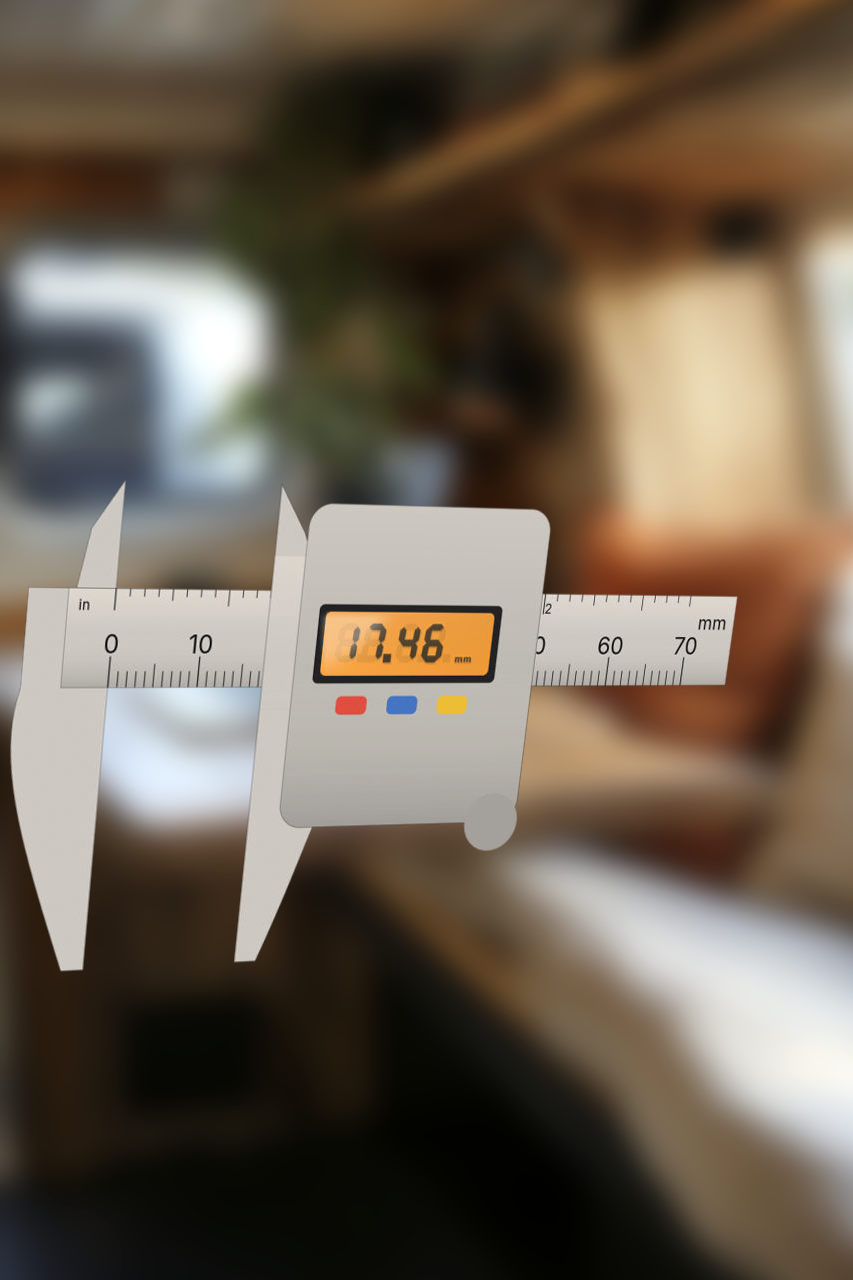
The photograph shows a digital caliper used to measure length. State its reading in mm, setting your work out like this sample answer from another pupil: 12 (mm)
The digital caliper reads 17.46 (mm)
